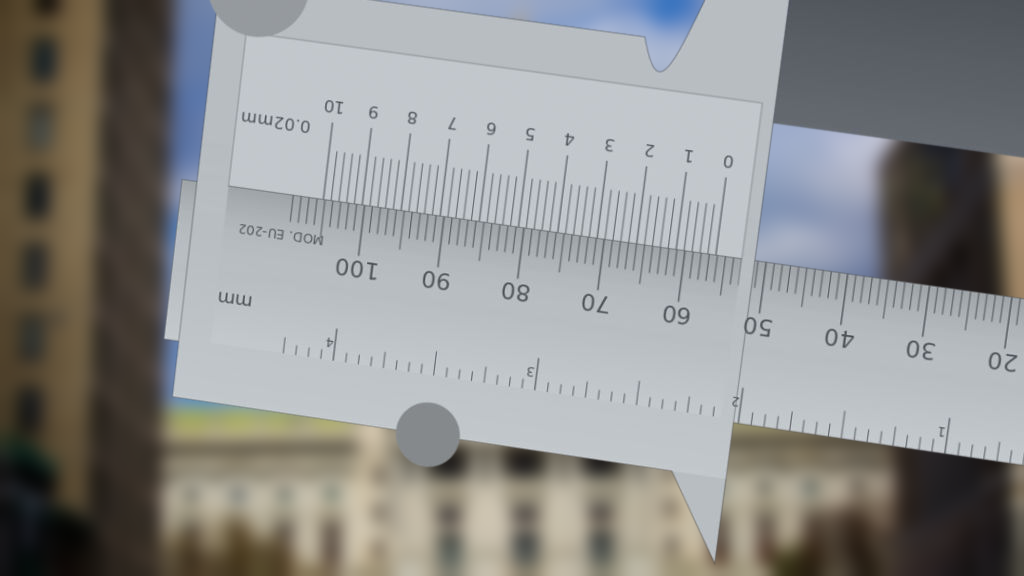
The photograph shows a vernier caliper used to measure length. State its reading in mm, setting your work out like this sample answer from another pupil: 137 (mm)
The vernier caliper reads 56.2 (mm)
